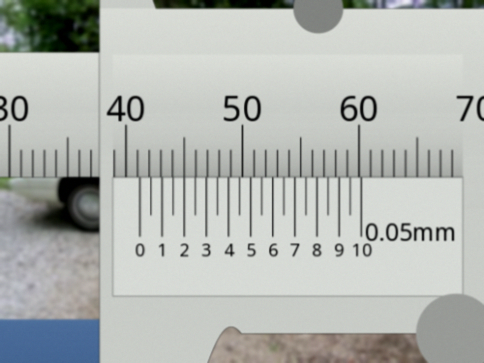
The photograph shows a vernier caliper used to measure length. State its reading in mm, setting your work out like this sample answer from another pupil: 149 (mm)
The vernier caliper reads 41.2 (mm)
